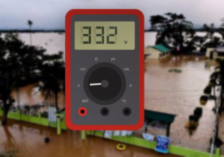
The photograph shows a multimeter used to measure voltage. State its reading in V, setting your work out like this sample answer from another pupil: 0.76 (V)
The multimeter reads 332 (V)
